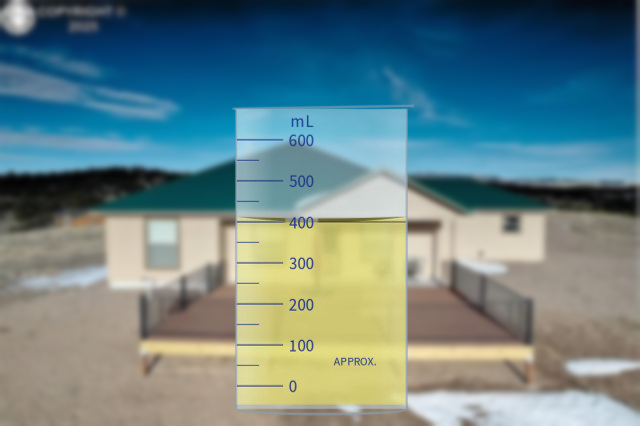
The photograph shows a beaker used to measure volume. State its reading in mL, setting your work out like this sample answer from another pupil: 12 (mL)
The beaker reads 400 (mL)
